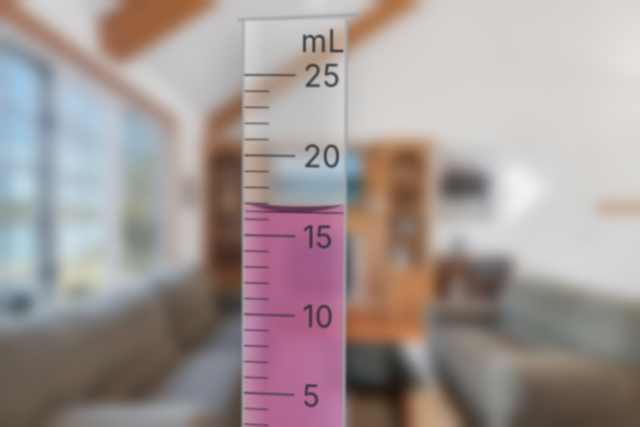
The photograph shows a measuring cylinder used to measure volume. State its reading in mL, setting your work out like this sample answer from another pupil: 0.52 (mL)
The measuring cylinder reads 16.5 (mL)
